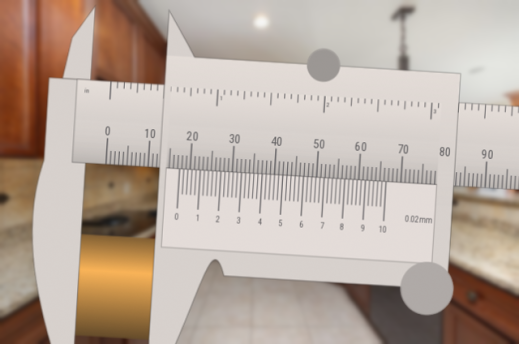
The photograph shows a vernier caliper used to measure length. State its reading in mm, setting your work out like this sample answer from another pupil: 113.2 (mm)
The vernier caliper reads 17.5 (mm)
